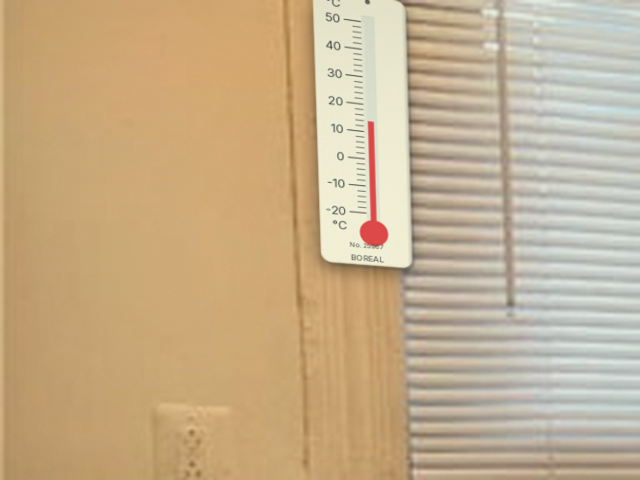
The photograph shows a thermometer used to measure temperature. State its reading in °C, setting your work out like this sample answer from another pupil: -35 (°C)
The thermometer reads 14 (°C)
